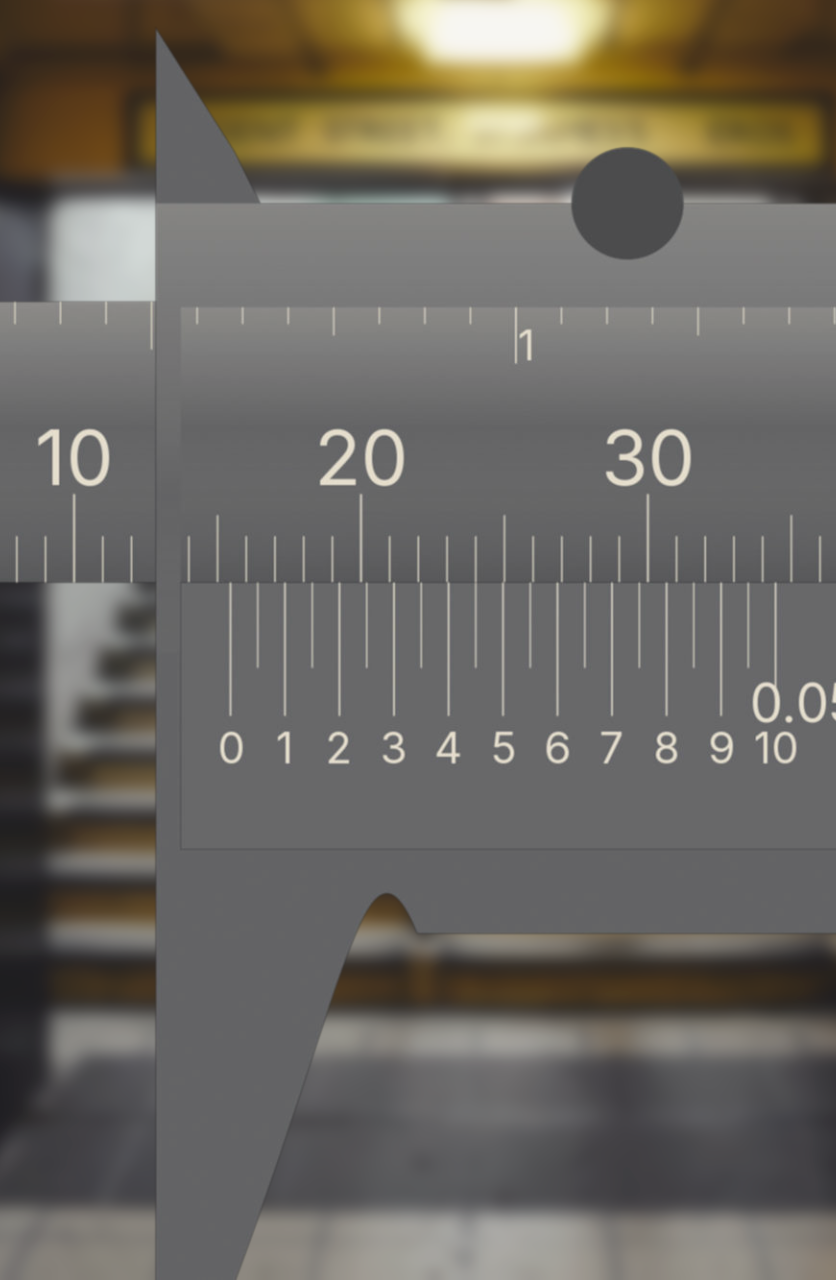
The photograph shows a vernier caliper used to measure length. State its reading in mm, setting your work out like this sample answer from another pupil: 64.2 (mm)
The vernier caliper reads 15.45 (mm)
